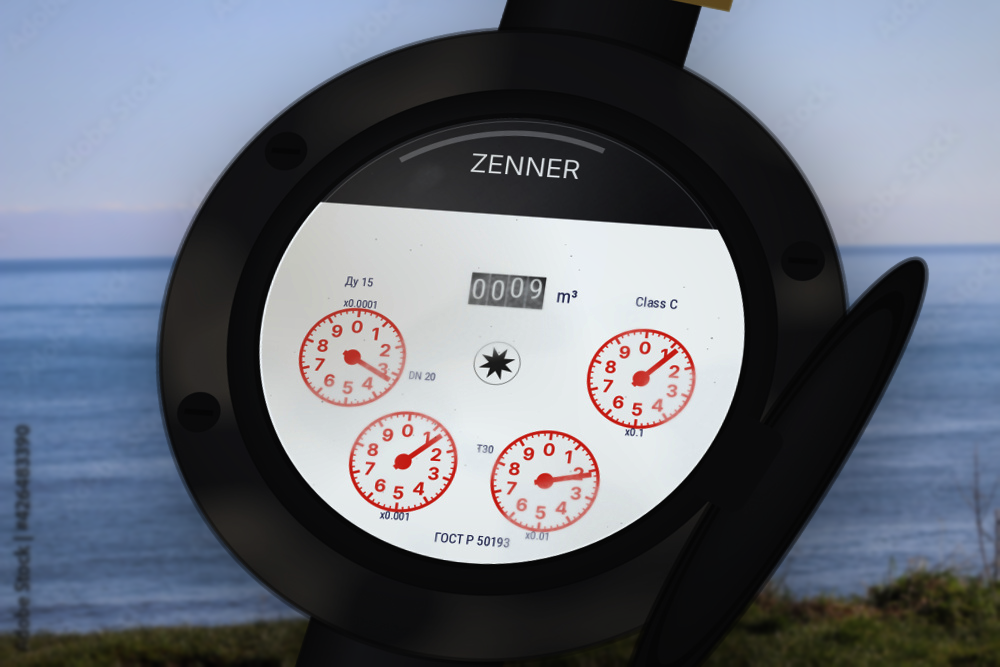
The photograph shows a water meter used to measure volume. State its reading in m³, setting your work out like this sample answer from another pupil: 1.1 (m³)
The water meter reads 9.1213 (m³)
